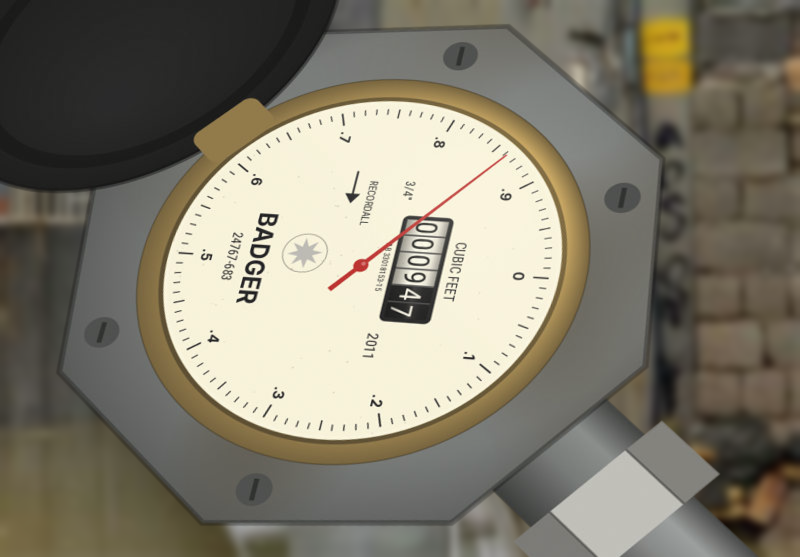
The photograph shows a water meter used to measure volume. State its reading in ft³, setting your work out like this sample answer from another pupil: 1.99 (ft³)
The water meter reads 946.86 (ft³)
